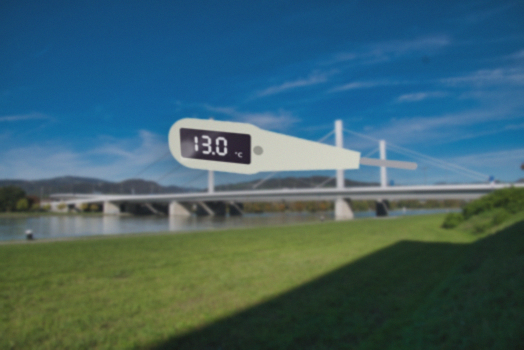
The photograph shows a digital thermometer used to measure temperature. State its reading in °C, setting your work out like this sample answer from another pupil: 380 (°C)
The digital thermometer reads 13.0 (°C)
